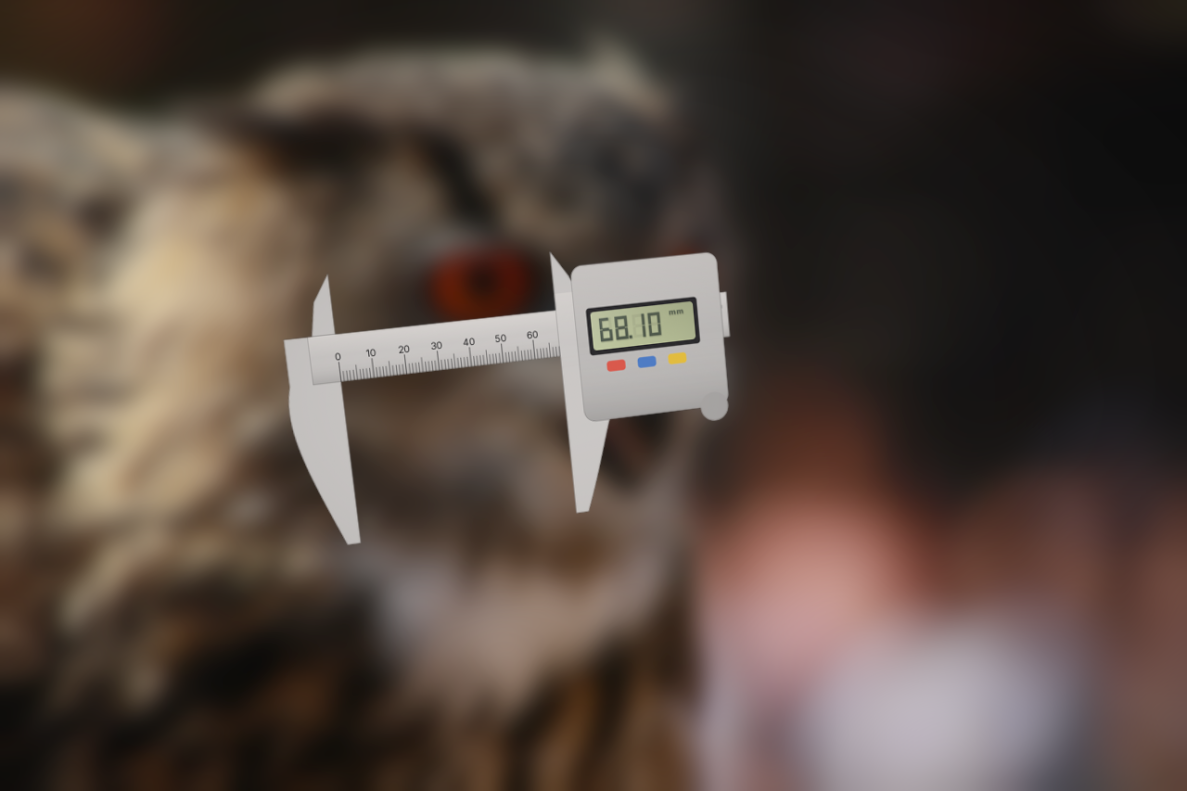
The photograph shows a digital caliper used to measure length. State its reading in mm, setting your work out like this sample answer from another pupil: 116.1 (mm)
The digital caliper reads 68.10 (mm)
